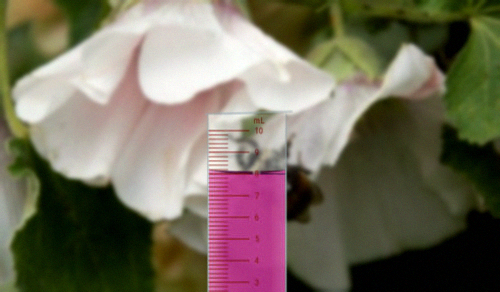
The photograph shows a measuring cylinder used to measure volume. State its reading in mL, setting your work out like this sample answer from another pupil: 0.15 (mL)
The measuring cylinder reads 8 (mL)
